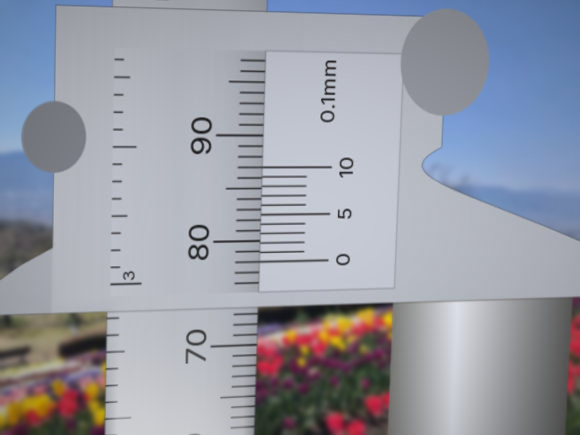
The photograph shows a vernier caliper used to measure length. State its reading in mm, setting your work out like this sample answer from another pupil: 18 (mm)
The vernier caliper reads 78.0 (mm)
